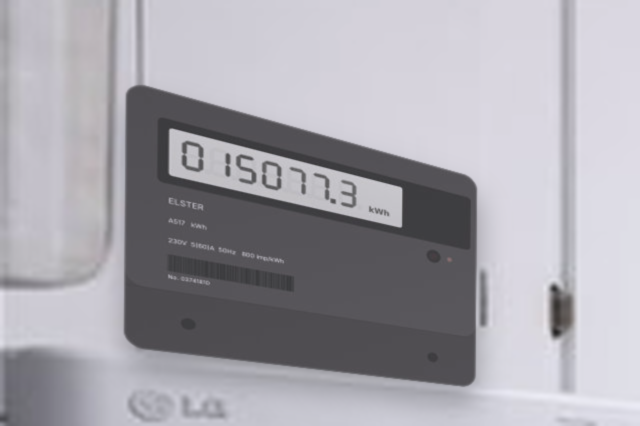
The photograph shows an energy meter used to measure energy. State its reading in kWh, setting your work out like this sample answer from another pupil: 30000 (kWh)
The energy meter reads 15077.3 (kWh)
